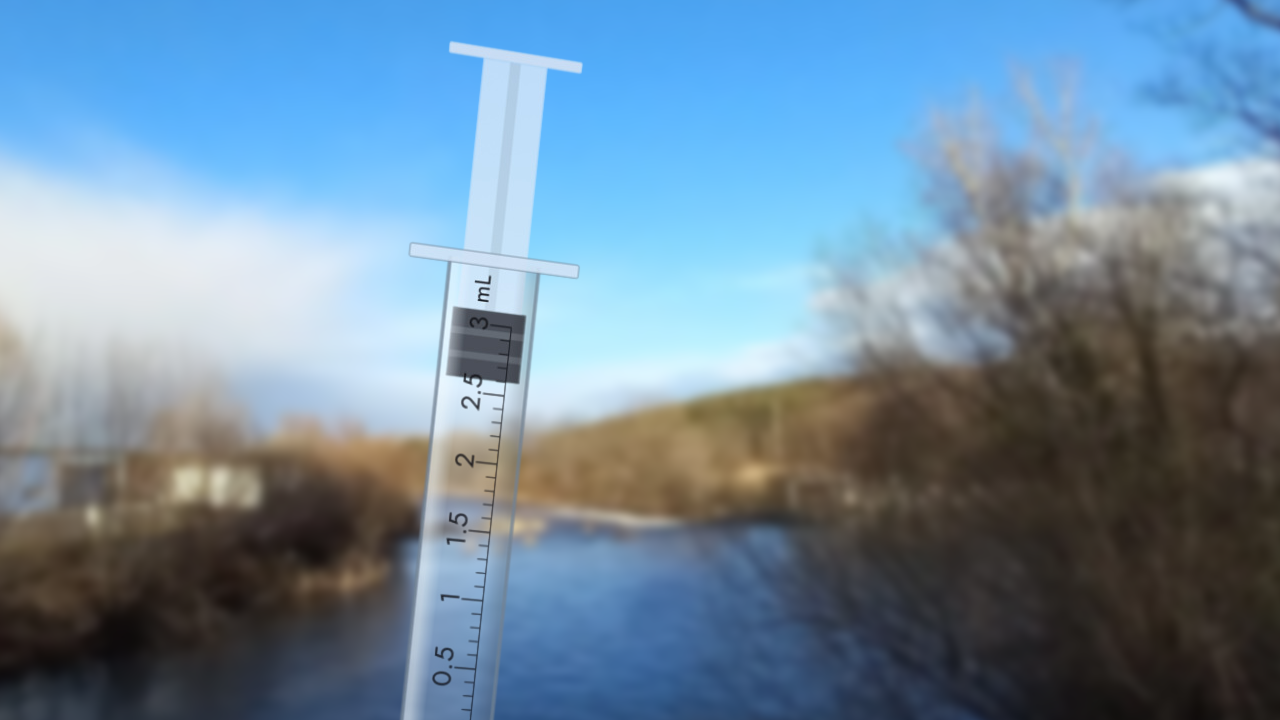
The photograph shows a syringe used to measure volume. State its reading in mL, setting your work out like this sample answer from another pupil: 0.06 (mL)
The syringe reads 2.6 (mL)
